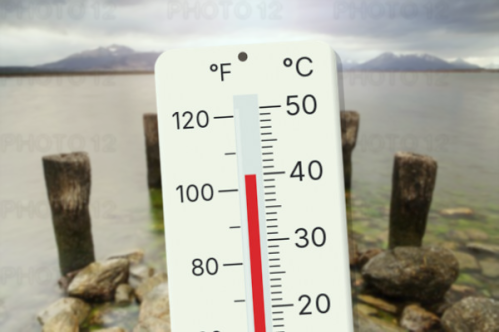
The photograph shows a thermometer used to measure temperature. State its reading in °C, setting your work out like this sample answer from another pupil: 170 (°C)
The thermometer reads 40 (°C)
